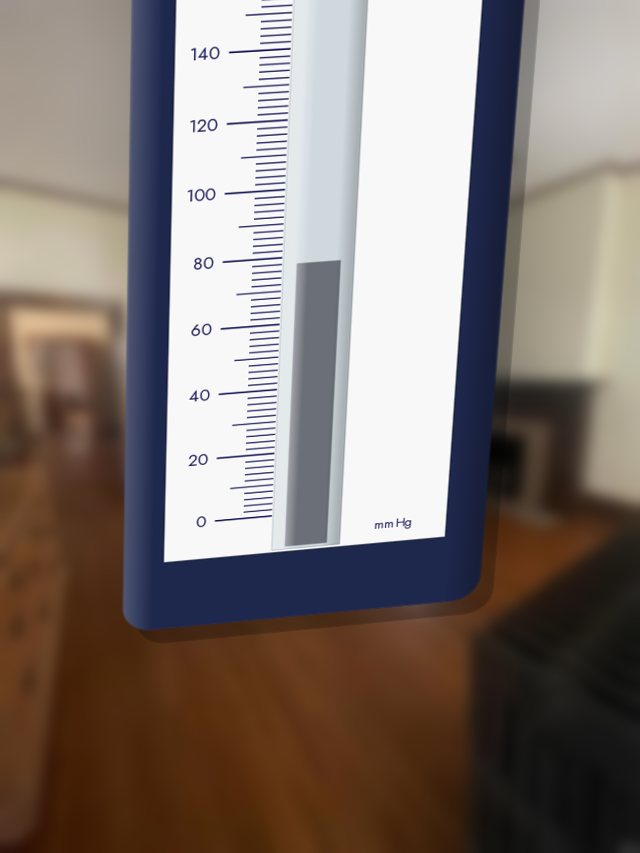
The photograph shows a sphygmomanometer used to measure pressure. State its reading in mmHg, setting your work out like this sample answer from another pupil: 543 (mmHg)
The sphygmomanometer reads 78 (mmHg)
